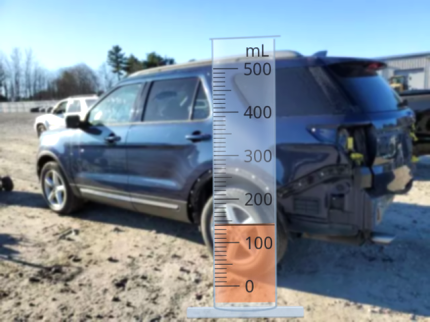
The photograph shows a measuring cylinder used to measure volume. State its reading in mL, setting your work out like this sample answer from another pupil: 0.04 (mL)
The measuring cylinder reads 140 (mL)
